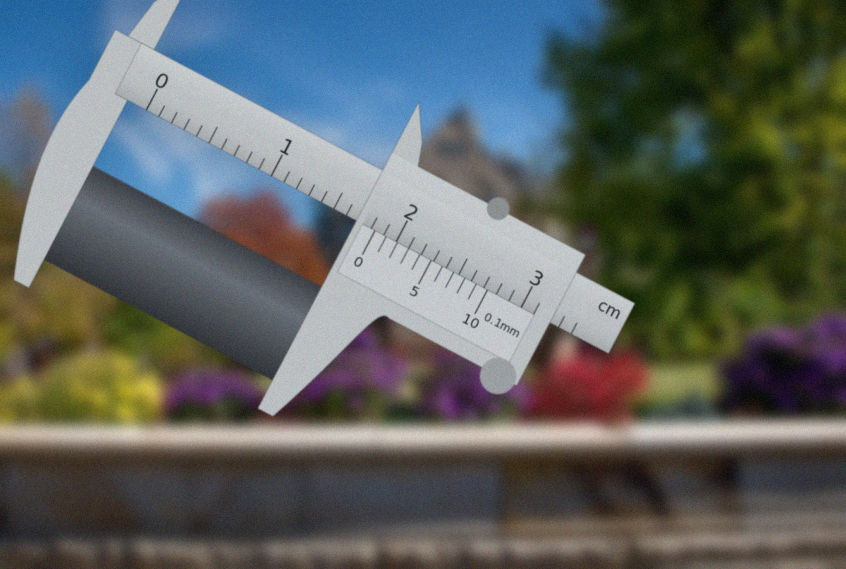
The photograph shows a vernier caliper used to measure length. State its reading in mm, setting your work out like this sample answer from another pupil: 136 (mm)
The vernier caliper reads 18.3 (mm)
